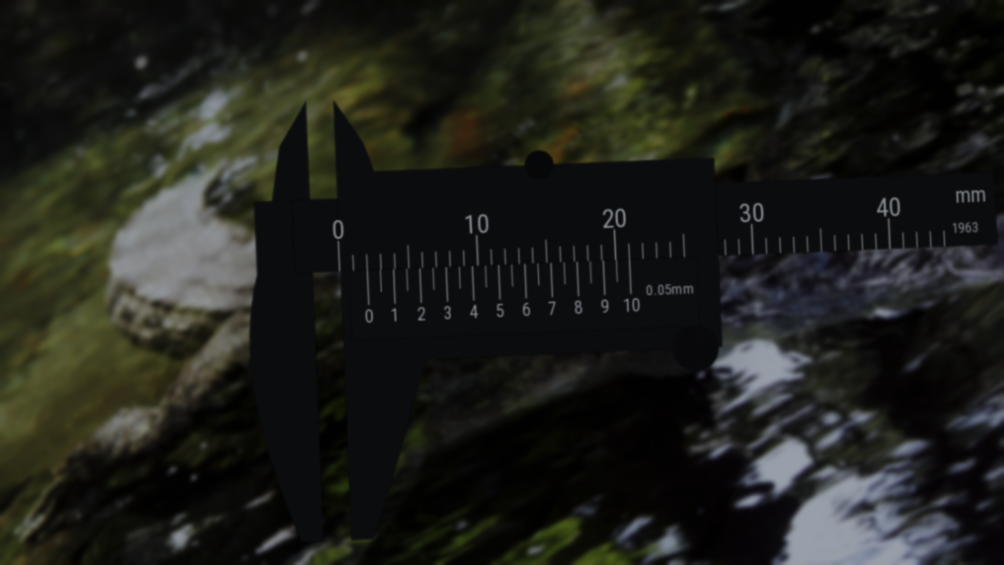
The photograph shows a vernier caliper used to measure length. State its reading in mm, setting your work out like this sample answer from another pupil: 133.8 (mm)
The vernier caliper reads 2.0 (mm)
